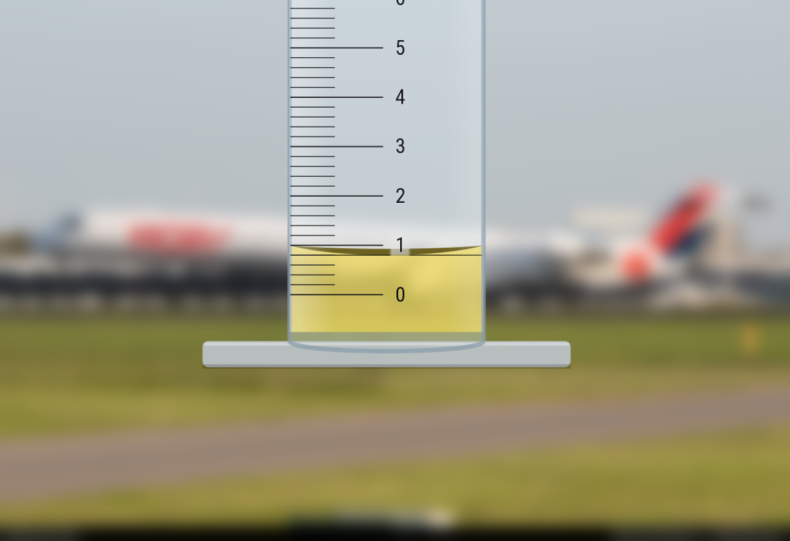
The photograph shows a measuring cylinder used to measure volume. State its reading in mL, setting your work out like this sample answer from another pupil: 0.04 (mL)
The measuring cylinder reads 0.8 (mL)
